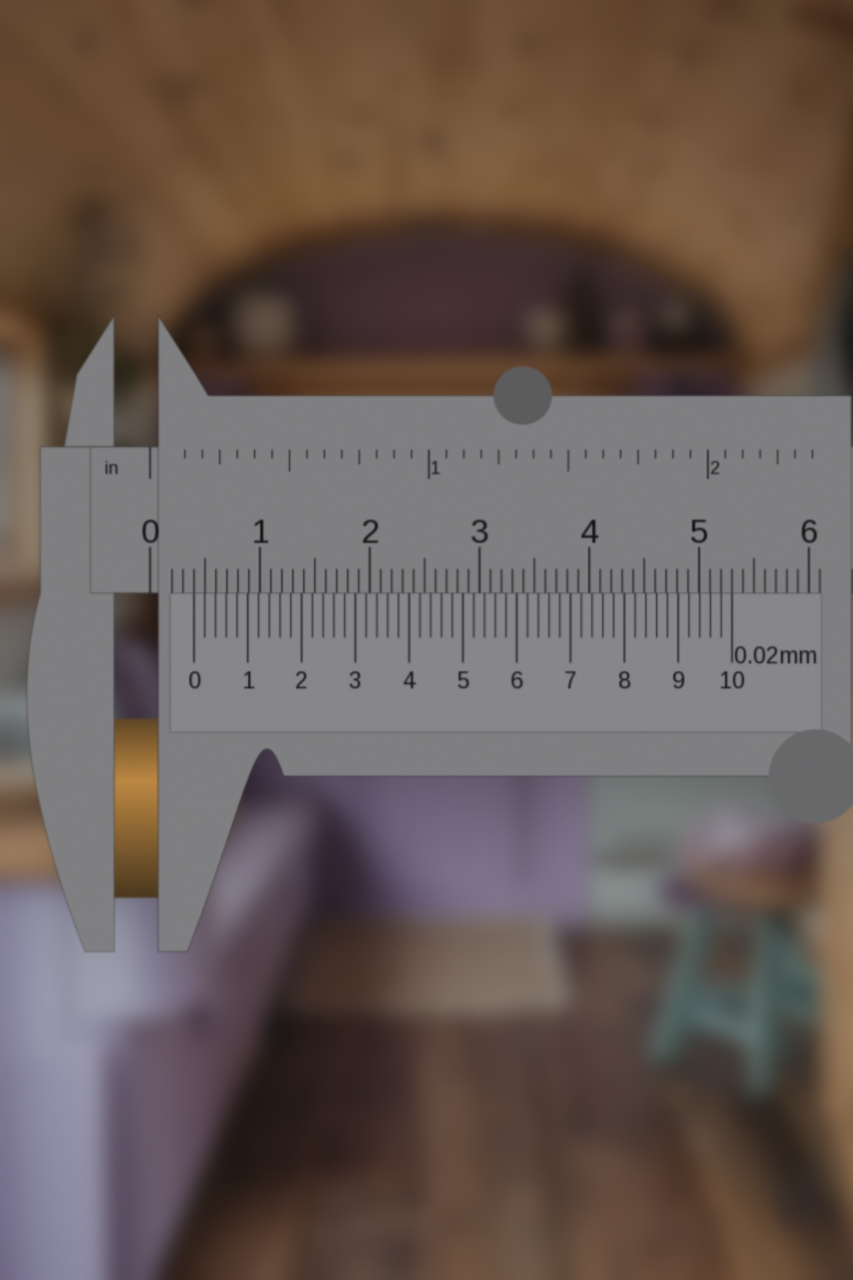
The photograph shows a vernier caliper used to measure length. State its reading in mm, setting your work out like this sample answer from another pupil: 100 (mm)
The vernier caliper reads 4.0 (mm)
